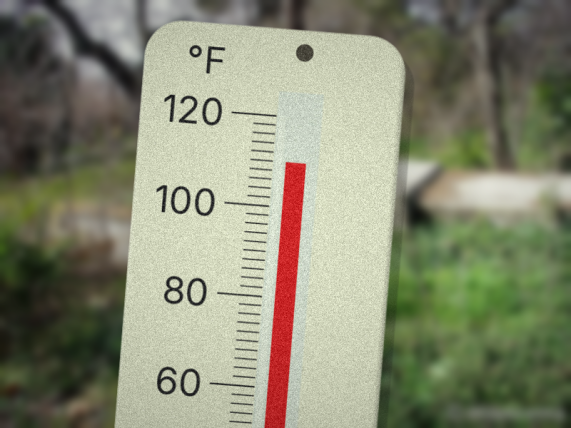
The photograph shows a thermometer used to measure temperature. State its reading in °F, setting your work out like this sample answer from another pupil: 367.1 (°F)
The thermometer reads 110 (°F)
